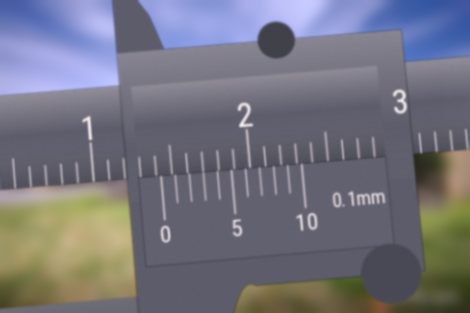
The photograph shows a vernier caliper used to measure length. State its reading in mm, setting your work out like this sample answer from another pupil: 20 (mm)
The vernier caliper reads 14.3 (mm)
